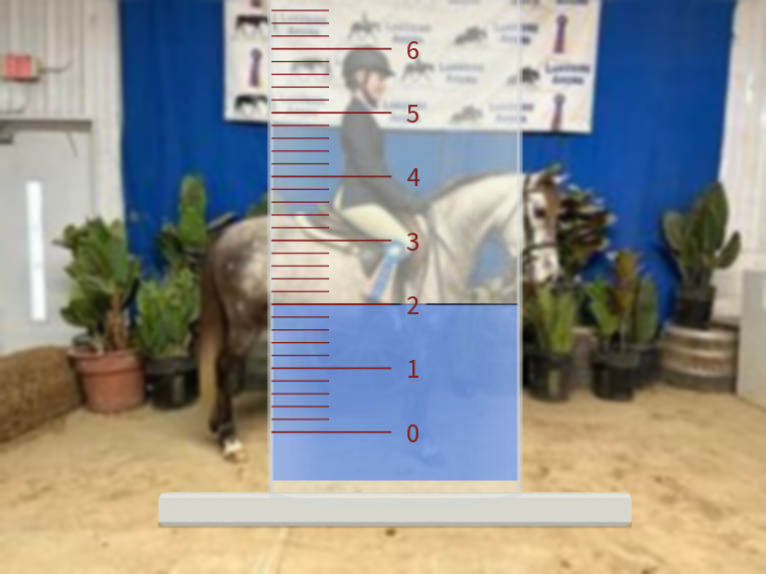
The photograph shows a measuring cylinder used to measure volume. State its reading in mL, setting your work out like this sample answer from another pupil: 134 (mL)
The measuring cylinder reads 2 (mL)
